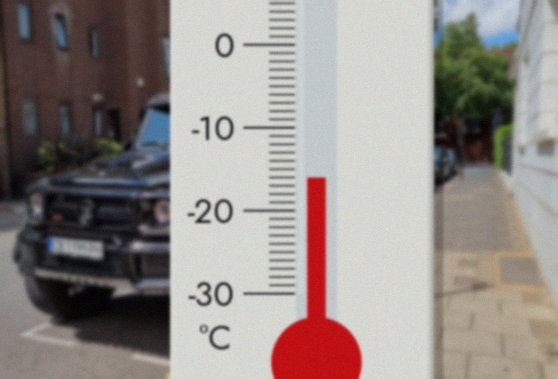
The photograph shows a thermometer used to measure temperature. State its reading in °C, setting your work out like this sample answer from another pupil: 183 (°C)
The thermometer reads -16 (°C)
